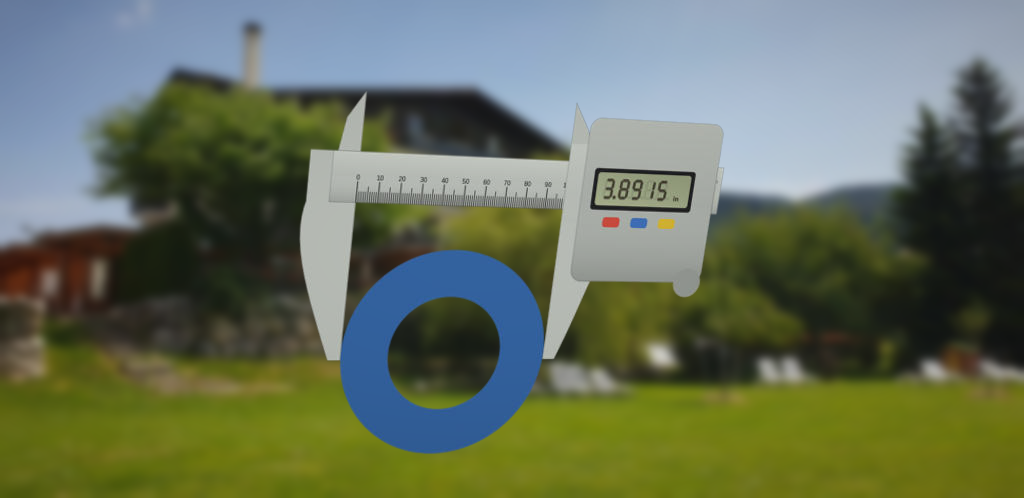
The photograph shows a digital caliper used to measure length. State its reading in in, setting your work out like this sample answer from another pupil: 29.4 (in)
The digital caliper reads 3.8915 (in)
